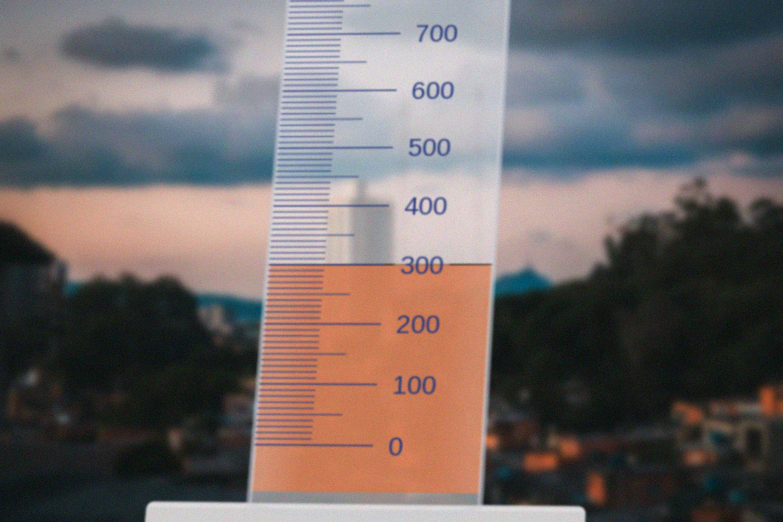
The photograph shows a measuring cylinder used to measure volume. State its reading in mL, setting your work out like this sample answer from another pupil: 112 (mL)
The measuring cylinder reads 300 (mL)
